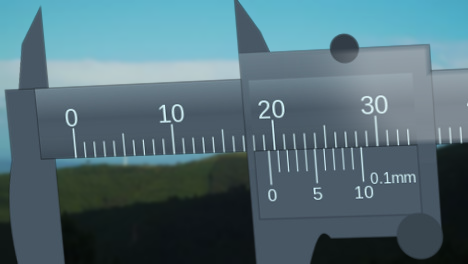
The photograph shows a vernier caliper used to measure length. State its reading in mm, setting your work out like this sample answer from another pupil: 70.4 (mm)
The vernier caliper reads 19.4 (mm)
